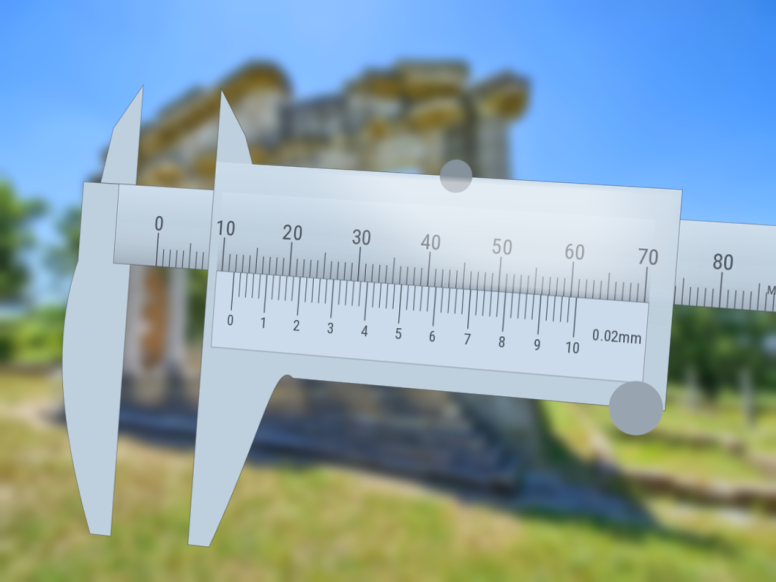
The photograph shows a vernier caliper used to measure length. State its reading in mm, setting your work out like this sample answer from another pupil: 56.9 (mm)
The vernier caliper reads 11.8 (mm)
